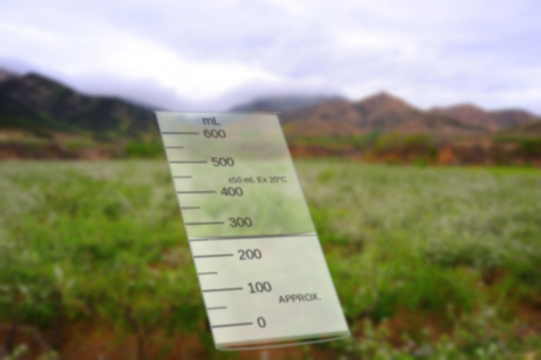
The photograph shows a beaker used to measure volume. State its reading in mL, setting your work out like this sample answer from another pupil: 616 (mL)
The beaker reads 250 (mL)
